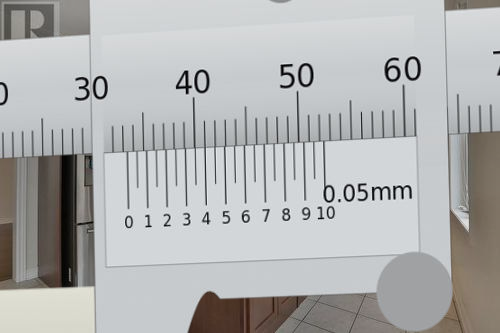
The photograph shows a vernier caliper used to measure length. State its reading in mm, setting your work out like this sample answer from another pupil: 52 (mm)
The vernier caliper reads 33.4 (mm)
